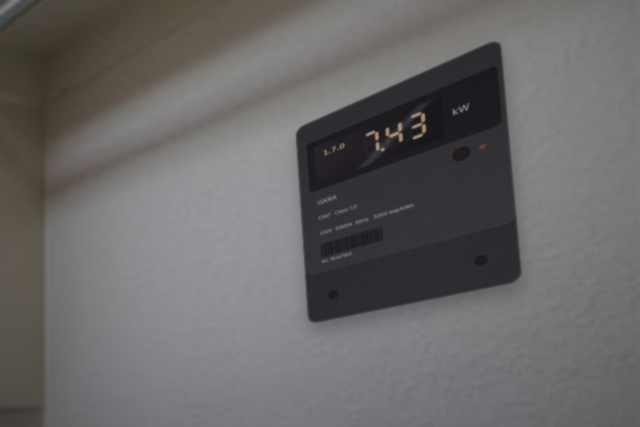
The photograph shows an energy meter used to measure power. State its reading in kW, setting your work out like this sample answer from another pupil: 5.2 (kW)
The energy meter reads 7.43 (kW)
